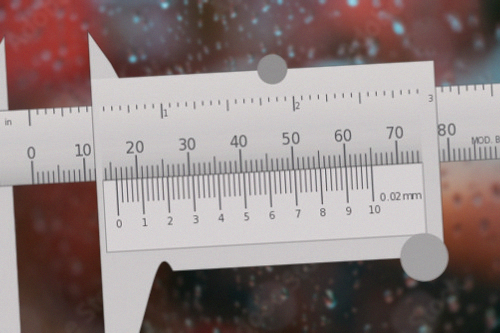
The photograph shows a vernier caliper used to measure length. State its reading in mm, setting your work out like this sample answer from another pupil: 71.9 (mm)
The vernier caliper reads 16.0 (mm)
